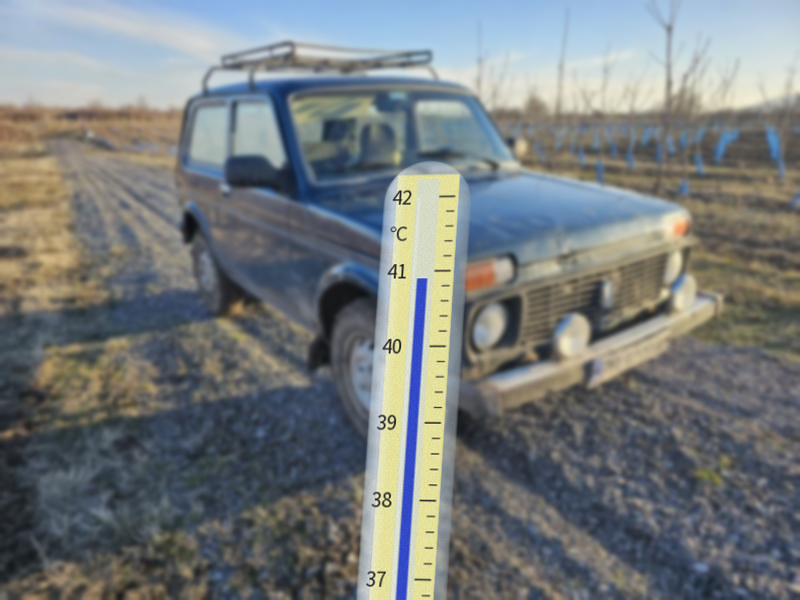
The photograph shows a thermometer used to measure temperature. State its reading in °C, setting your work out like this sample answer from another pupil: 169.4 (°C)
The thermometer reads 40.9 (°C)
